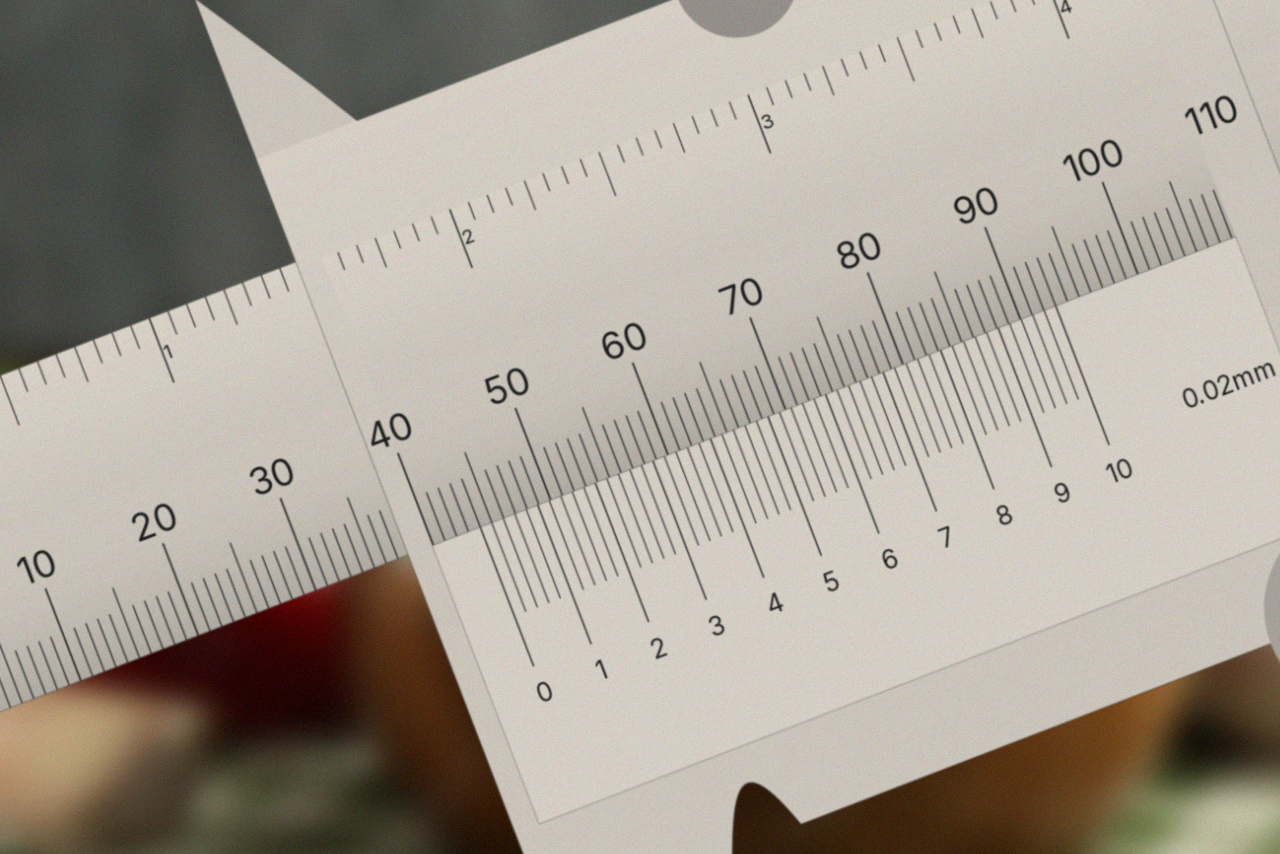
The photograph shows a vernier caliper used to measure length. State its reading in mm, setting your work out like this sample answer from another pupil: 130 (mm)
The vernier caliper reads 44.0 (mm)
